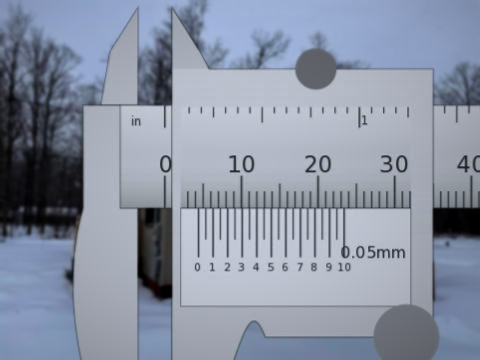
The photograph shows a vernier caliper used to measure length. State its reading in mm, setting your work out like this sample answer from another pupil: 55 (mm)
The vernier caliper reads 4.4 (mm)
